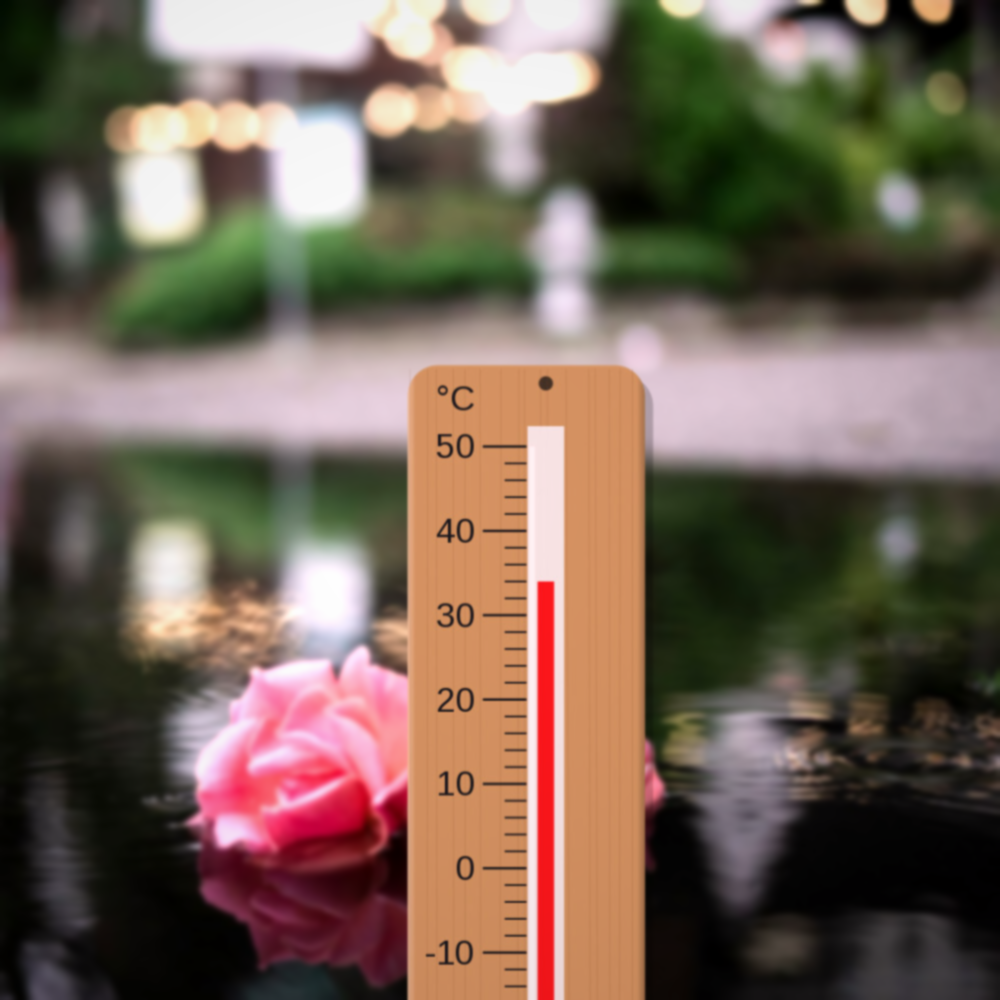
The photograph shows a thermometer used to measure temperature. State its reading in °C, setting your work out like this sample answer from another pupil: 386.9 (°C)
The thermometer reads 34 (°C)
